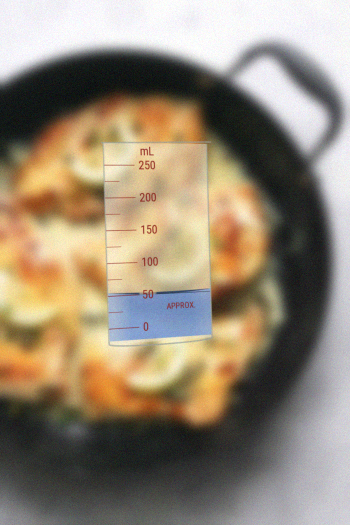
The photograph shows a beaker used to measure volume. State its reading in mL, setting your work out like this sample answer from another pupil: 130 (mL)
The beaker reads 50 (mL)
